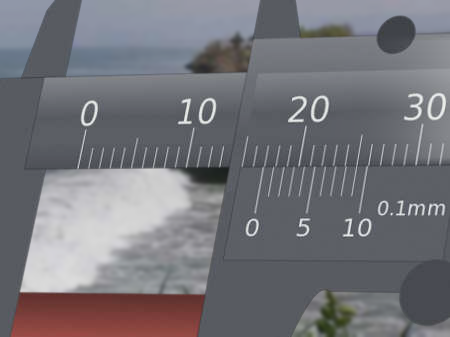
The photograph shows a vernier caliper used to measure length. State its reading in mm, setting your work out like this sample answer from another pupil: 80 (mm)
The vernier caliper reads 16.9 (mm)
